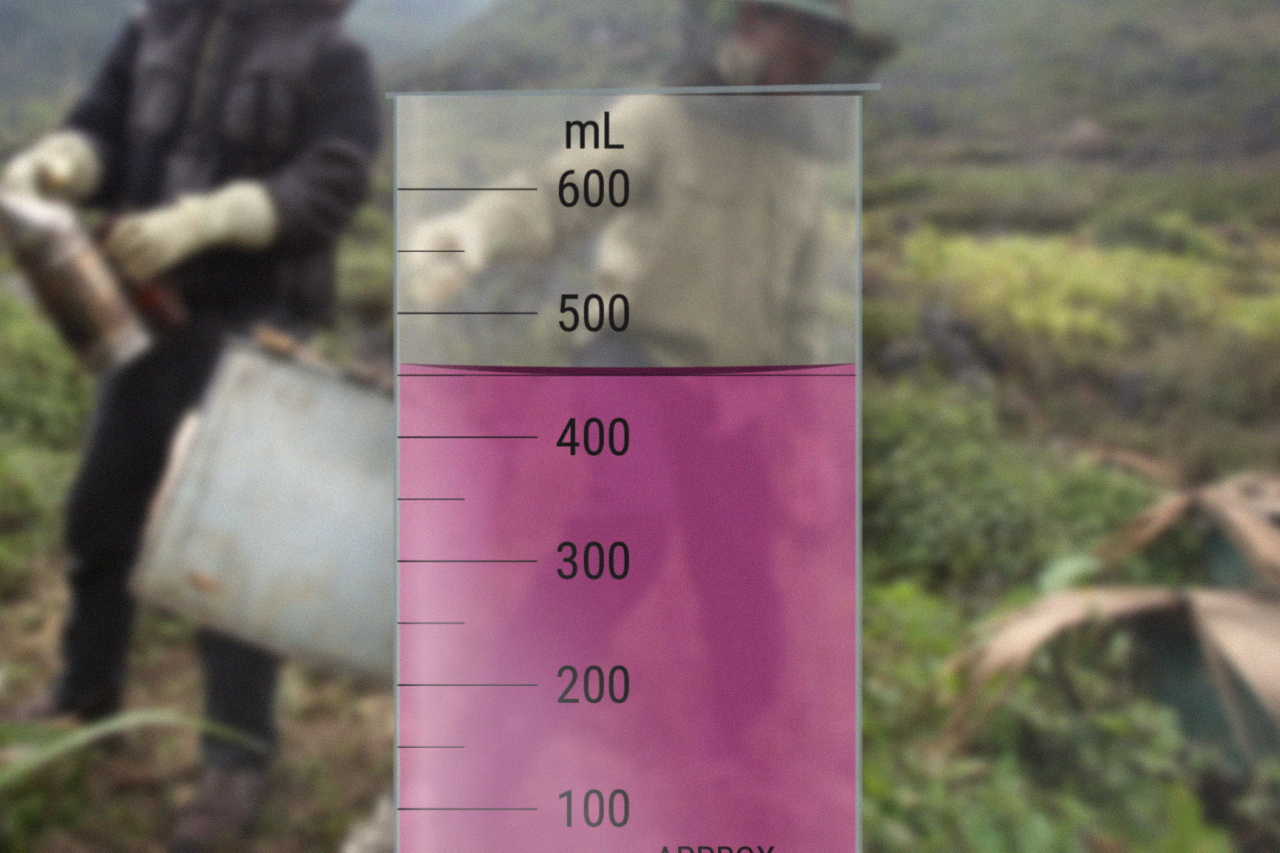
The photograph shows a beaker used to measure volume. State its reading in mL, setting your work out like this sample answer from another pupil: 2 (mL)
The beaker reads 450 (mL)
